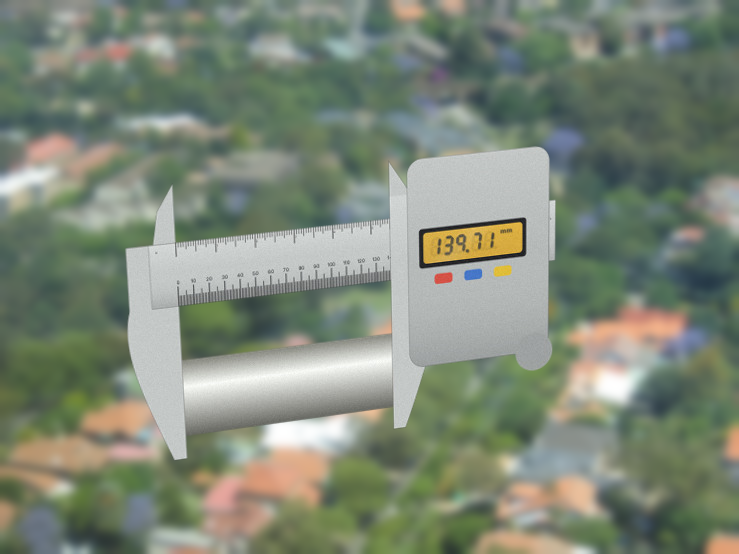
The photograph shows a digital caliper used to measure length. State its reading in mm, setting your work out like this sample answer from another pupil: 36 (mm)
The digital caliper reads 139.71 (mm)
